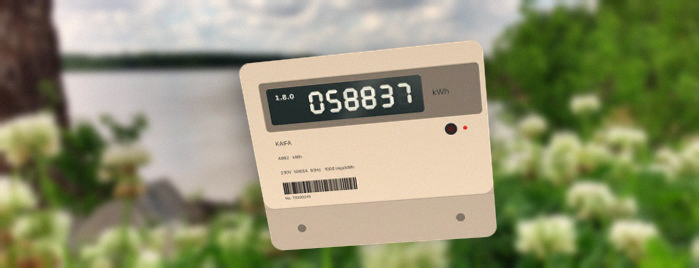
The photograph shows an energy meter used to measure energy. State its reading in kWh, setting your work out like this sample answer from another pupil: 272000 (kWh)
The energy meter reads 58837 (kWh)
